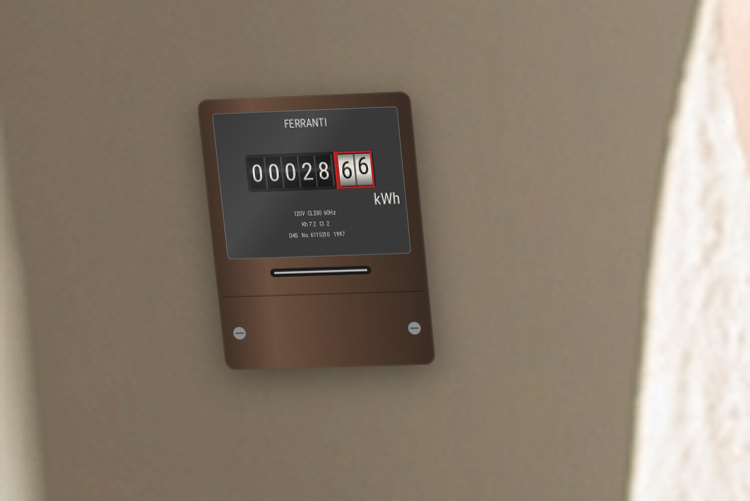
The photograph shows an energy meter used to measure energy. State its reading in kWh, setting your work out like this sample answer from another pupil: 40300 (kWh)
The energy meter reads 28.66 (kWh)
